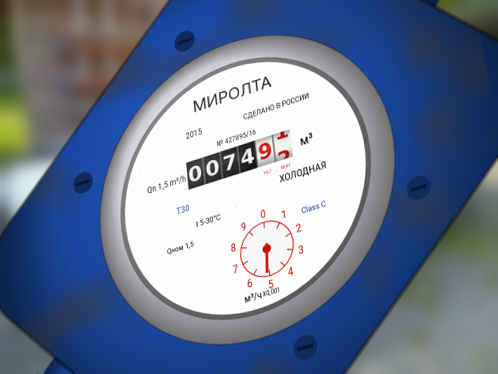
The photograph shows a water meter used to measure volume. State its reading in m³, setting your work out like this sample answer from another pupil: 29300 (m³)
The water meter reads 74.915 (m³)
